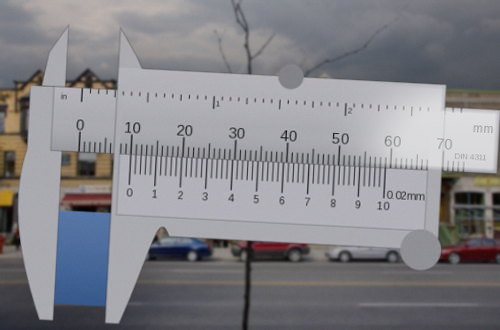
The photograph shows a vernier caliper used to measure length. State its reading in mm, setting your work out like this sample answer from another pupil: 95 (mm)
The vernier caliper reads 10.0 (mm)
